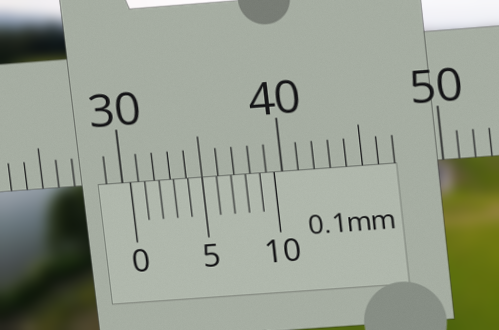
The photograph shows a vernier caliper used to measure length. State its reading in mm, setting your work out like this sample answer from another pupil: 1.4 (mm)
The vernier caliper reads 30.5 (mm)
